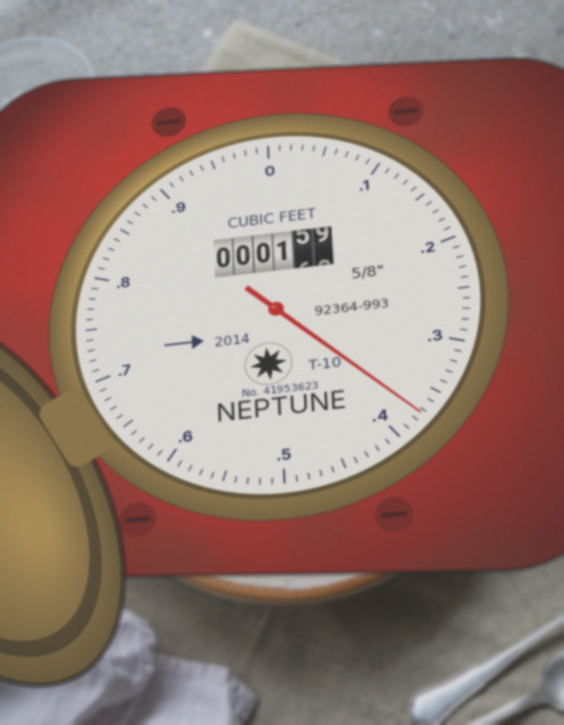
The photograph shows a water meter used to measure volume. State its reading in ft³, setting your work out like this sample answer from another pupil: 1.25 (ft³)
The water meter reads 159.37 (ft³)
